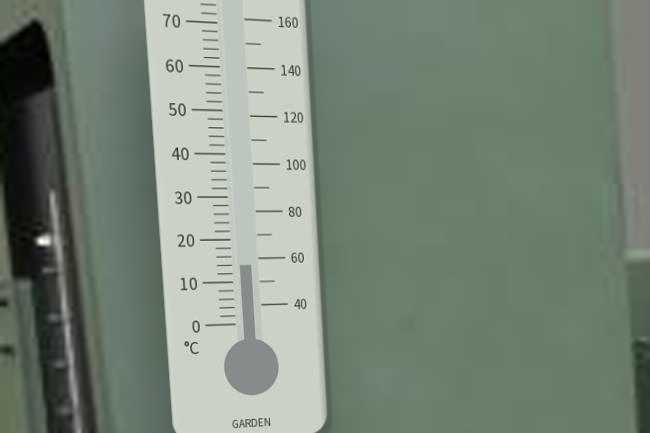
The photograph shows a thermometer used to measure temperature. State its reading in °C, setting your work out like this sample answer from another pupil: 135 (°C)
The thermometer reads 14 (°C)
